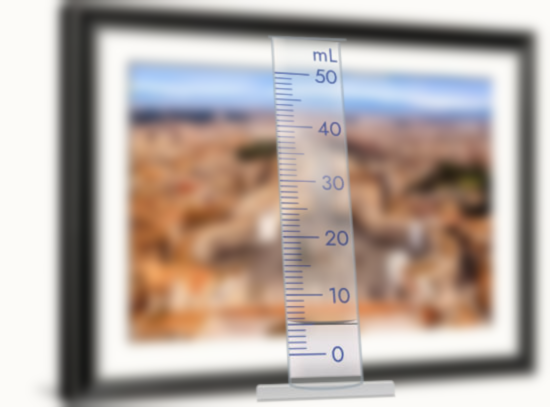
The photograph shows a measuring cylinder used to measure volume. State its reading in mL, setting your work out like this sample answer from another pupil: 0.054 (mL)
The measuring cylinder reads 5 (mL)
